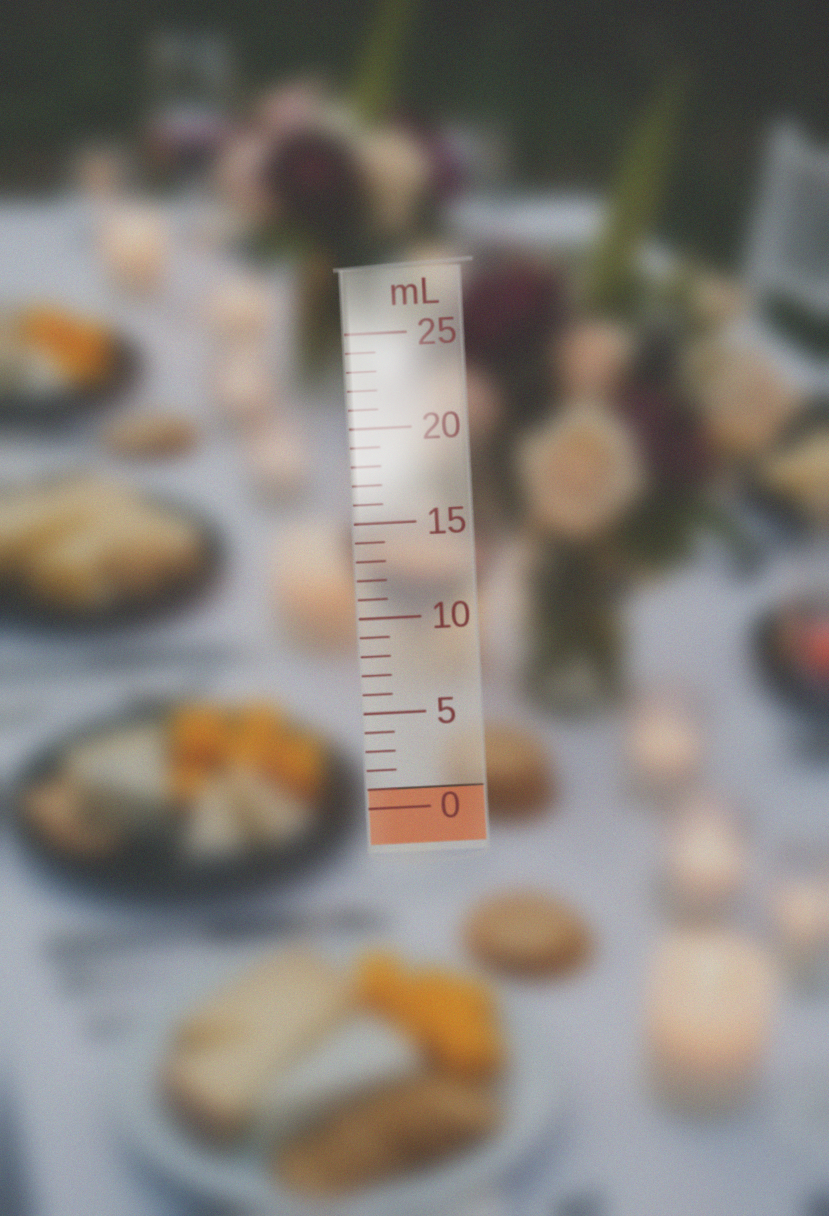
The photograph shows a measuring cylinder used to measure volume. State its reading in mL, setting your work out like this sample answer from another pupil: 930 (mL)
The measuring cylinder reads 1 (mL)
